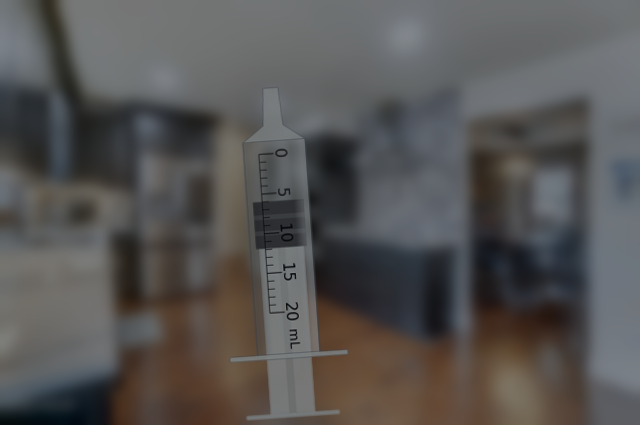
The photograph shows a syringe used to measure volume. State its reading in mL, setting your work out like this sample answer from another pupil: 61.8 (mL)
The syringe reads 6 (mL)
